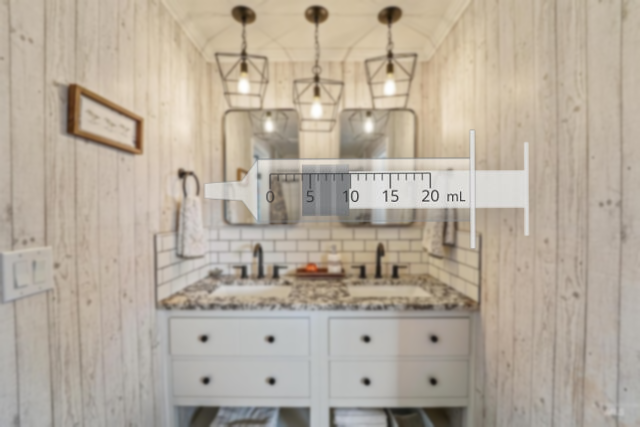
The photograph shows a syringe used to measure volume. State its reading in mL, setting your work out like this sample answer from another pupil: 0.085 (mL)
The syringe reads 4 (mL)
